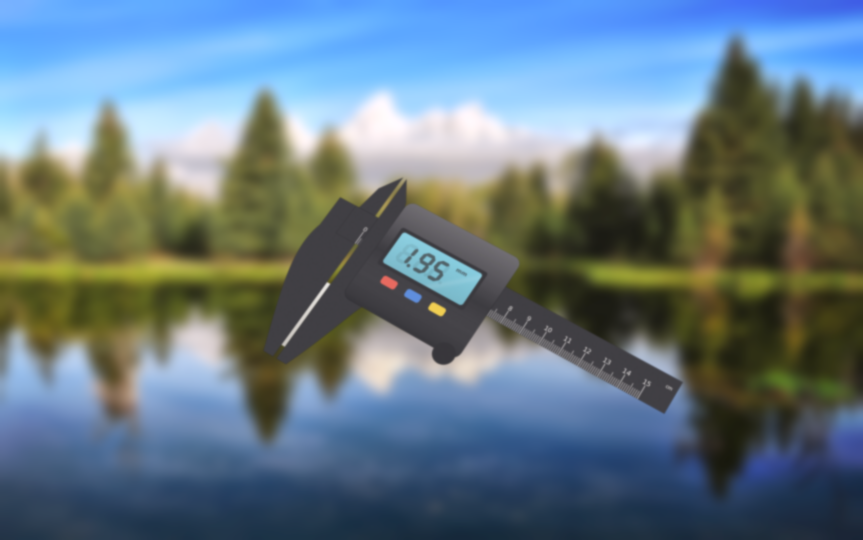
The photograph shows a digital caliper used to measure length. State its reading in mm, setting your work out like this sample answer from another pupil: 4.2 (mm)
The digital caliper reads 1.95 (mm)
